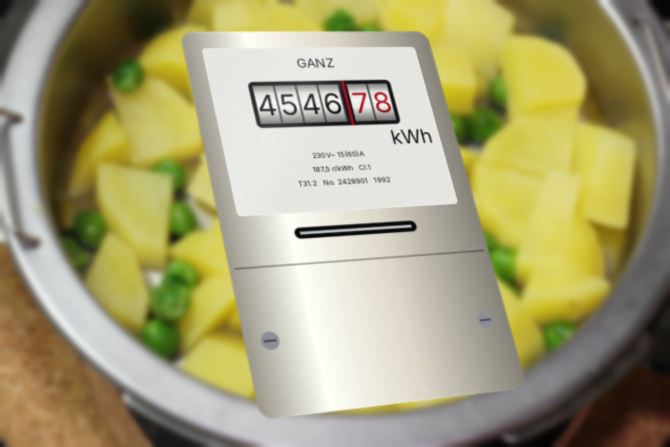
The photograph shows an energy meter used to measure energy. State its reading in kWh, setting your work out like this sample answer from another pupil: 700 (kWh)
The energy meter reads 4546.78 (kWh)
